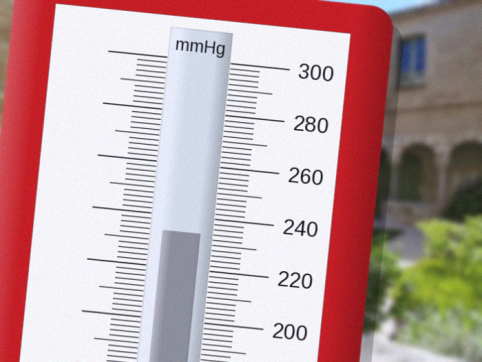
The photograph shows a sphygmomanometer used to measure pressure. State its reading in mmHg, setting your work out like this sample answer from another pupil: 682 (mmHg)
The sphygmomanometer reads 234 (mmHg)
